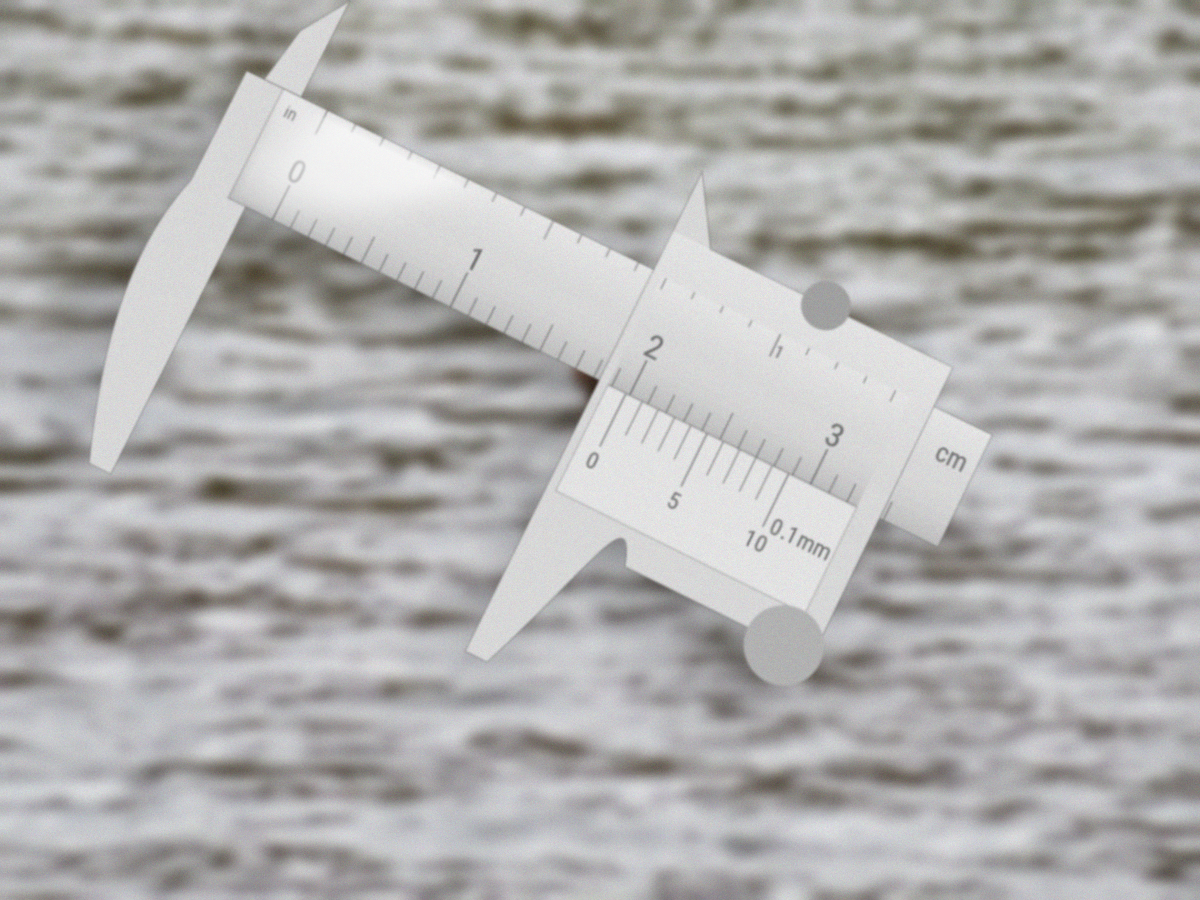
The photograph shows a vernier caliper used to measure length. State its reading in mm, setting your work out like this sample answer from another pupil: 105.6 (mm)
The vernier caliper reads 19.8 (mm)
